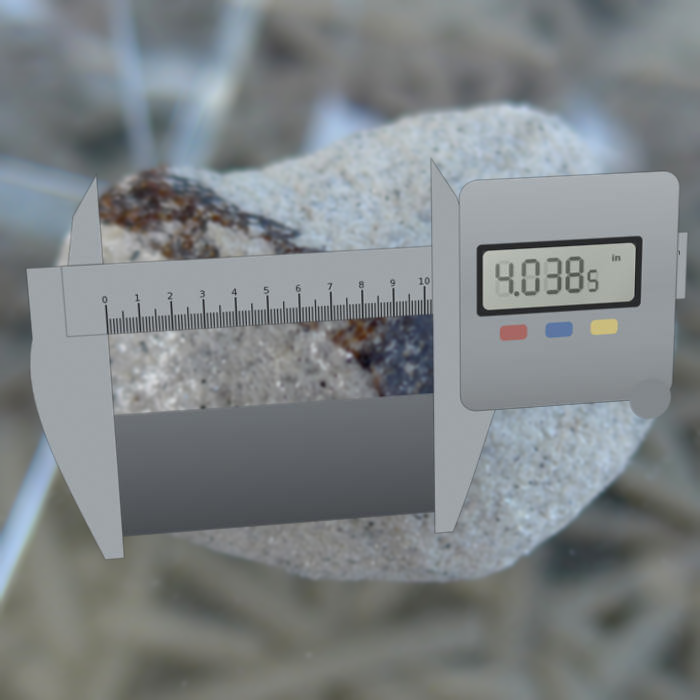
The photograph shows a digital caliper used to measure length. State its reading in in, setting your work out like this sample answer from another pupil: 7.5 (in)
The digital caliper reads 4.0385 (in)
